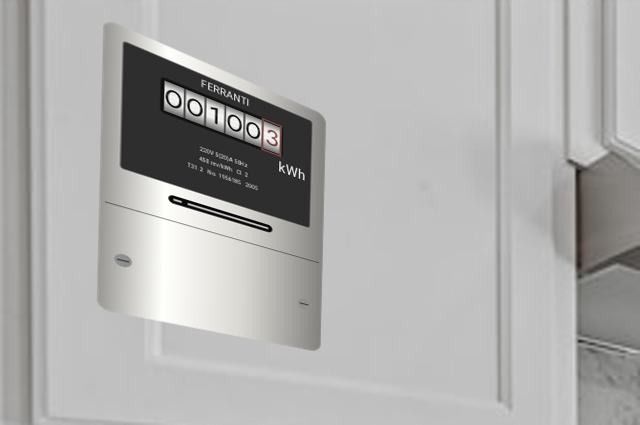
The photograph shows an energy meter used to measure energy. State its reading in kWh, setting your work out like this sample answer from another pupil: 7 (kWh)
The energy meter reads 100.3 (kWh)
